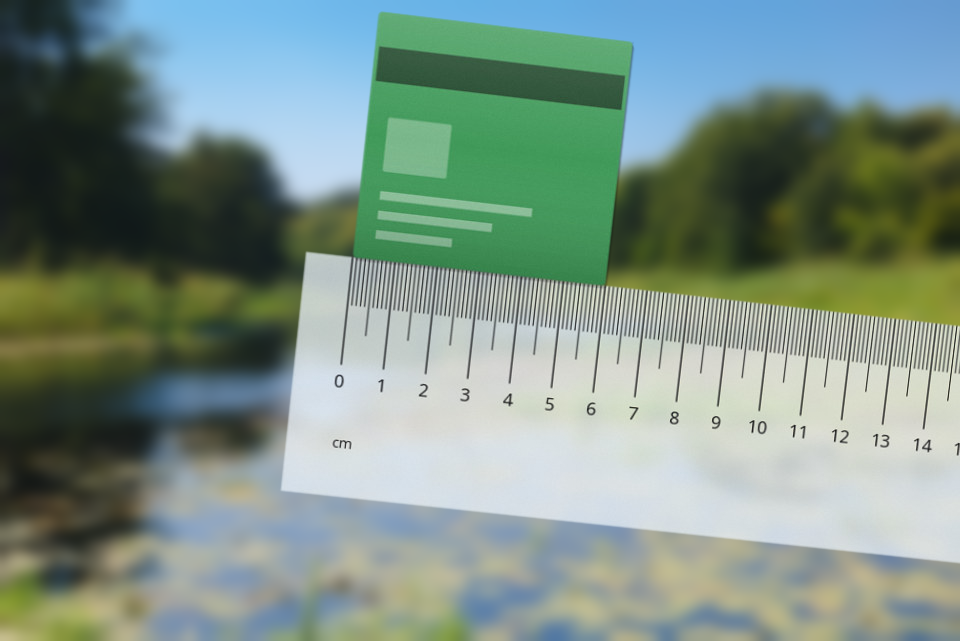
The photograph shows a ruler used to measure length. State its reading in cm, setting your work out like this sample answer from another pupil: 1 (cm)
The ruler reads 6 (cm)
